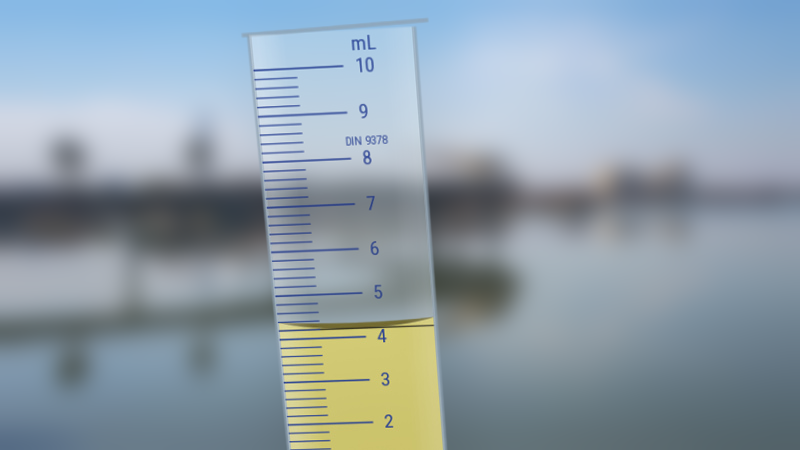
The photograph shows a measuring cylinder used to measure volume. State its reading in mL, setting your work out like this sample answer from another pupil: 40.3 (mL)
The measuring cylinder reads 4.2 (mL)
